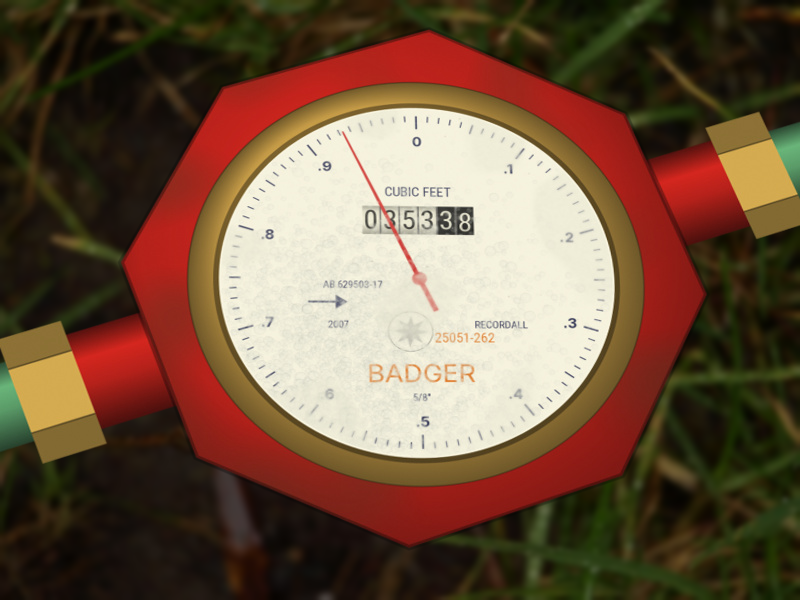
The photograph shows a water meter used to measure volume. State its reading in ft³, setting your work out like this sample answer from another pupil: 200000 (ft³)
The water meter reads 35337.93 (ft³)
